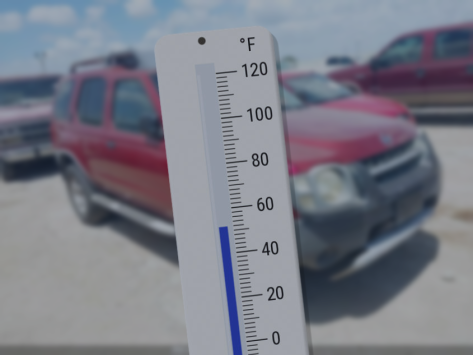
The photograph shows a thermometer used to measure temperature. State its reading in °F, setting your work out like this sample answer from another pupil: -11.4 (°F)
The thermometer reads 52 (°F)
